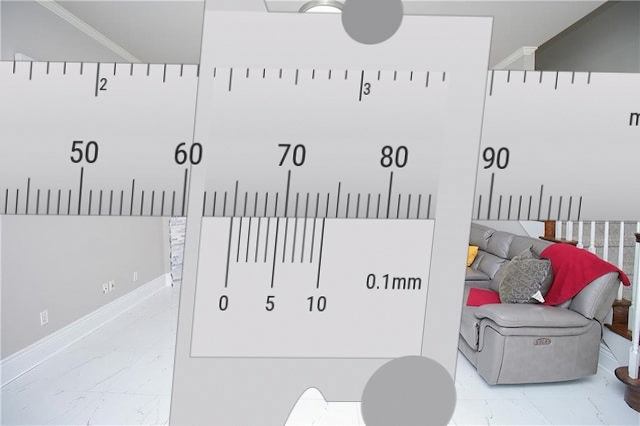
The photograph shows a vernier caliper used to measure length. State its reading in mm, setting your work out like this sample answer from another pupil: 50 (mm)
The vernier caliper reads 64.8 (mm)
